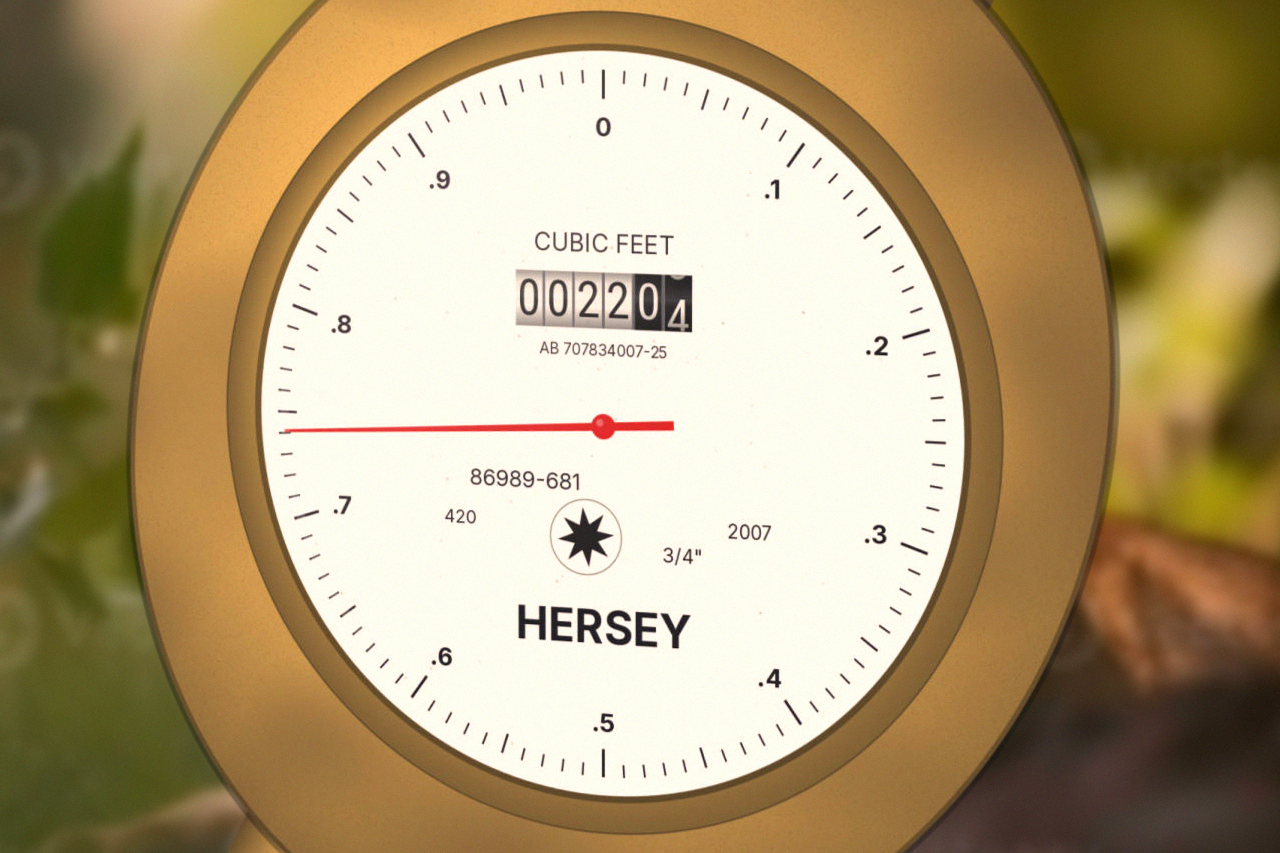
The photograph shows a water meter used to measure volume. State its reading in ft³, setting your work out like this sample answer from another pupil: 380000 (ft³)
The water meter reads 2203.74 (ft³)
